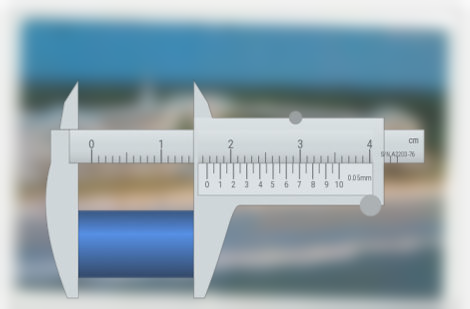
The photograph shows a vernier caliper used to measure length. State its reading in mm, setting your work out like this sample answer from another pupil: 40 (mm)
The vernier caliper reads 16.6 (mm)
